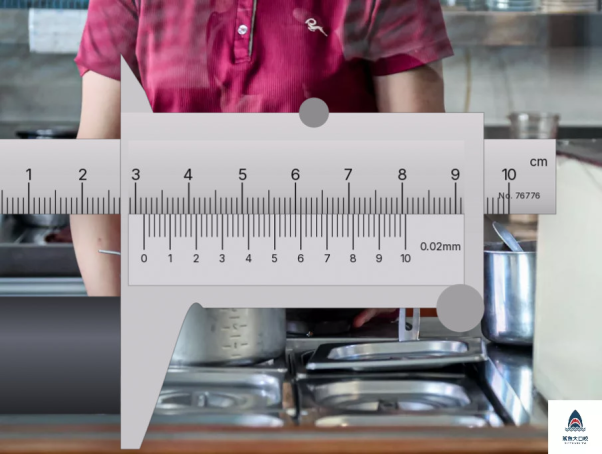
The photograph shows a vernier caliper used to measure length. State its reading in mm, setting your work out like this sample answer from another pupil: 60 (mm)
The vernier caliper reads 31.6 (mm)
